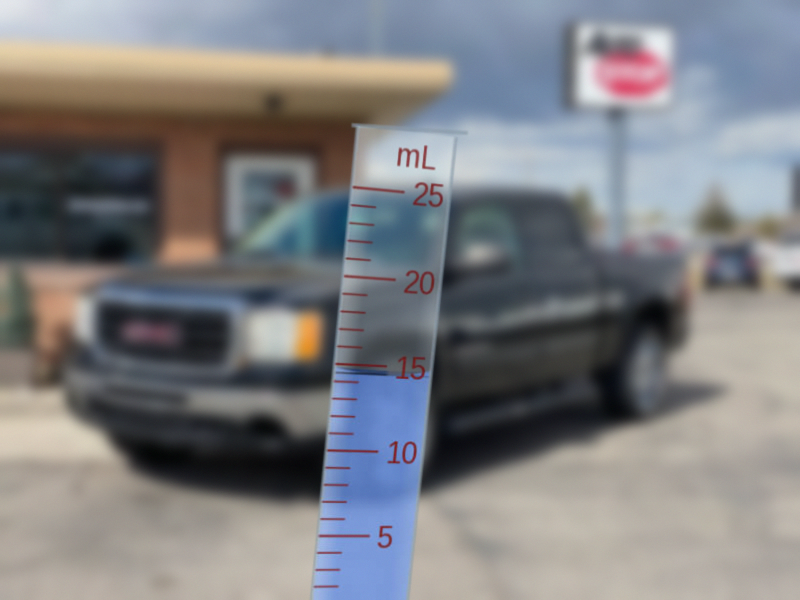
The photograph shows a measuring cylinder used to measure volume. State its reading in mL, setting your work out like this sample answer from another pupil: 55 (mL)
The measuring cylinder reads 14.5 (mL)
